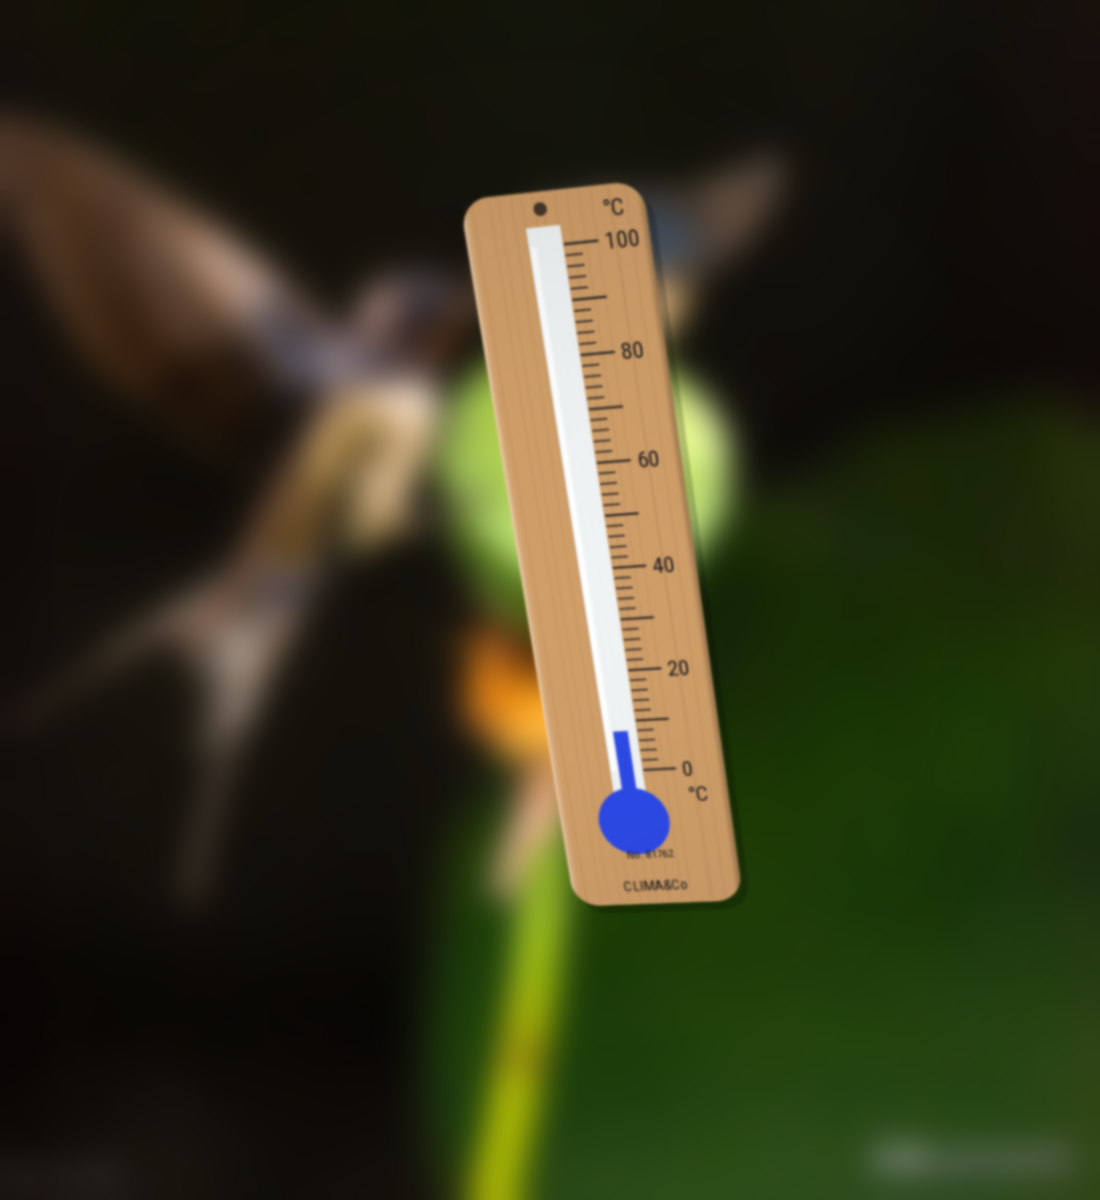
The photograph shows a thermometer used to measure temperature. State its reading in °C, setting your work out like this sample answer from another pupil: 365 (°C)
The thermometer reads 8 (°C)
